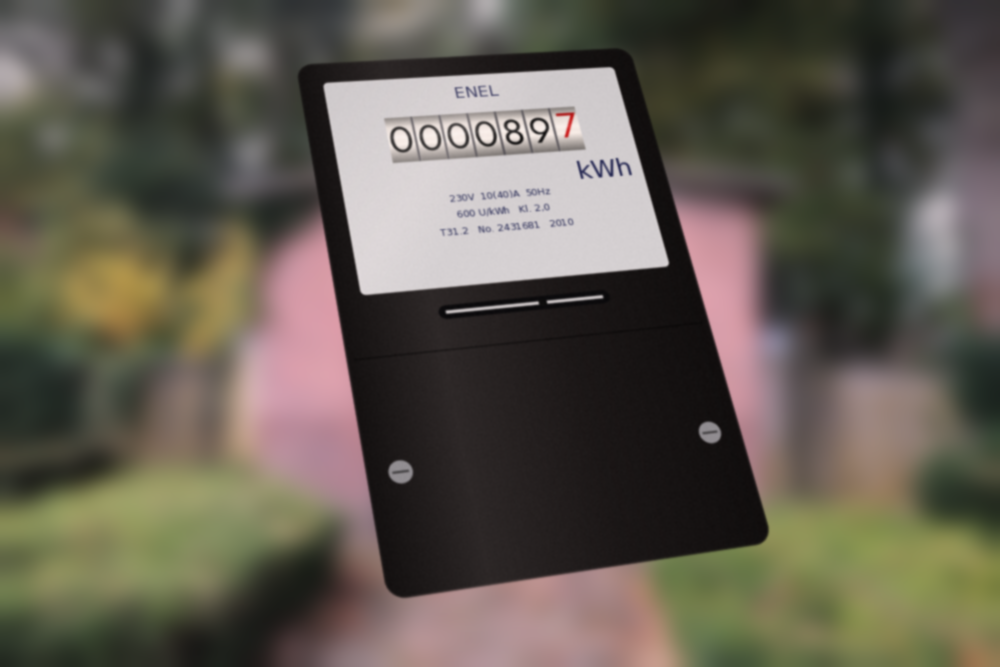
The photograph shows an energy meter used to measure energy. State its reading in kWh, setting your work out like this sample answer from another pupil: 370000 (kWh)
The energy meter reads 89.7 (kWh)
